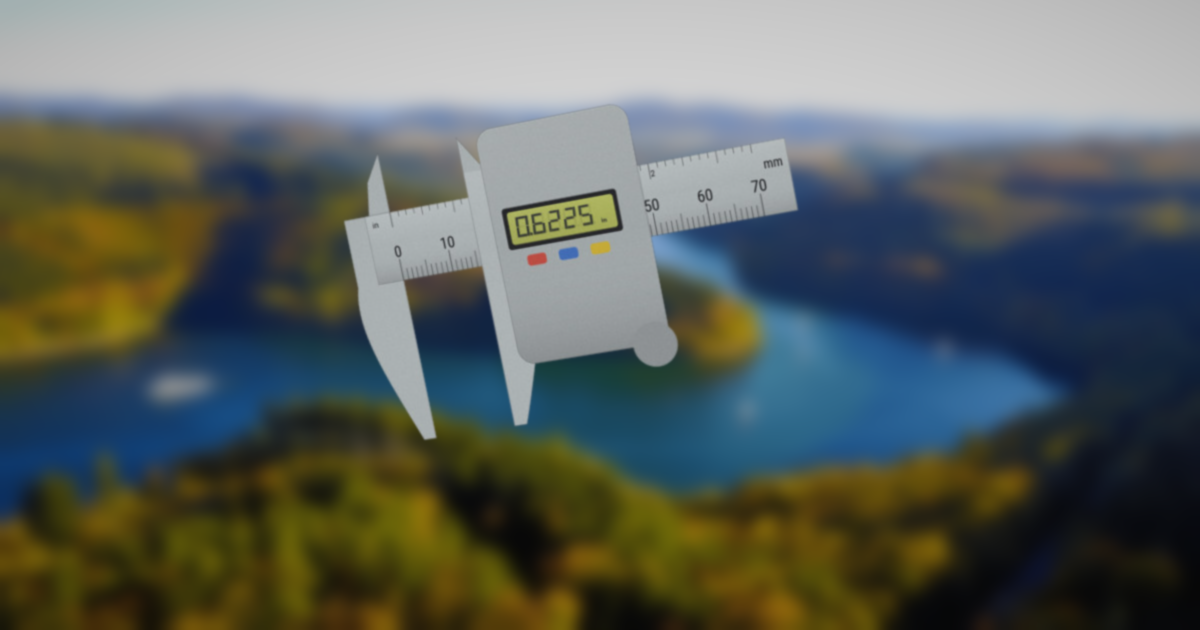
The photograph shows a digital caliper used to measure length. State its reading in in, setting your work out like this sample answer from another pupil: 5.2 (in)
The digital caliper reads 0.6225 (in)
